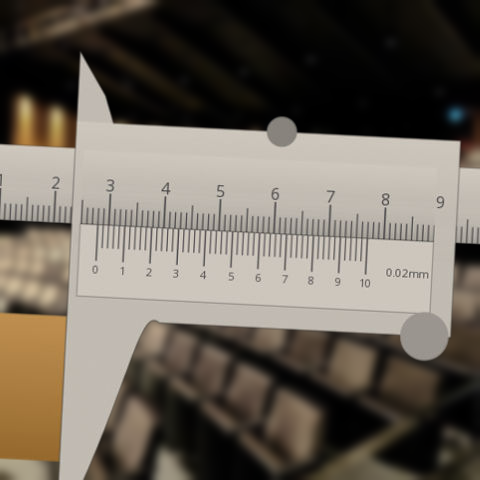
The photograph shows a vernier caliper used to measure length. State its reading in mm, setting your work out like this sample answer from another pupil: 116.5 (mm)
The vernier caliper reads 28.0 (mm)
